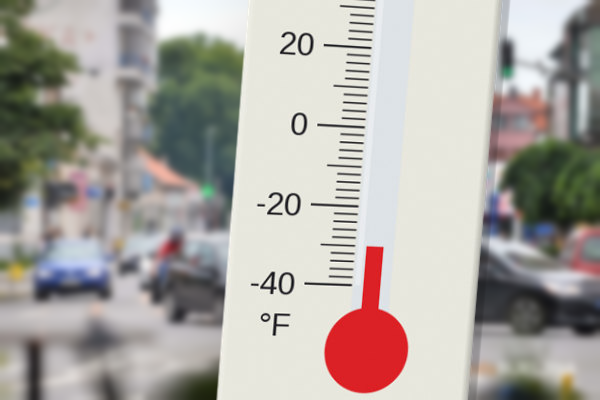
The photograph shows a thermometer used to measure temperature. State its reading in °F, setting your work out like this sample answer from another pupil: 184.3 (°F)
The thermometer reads -30 (°F)
